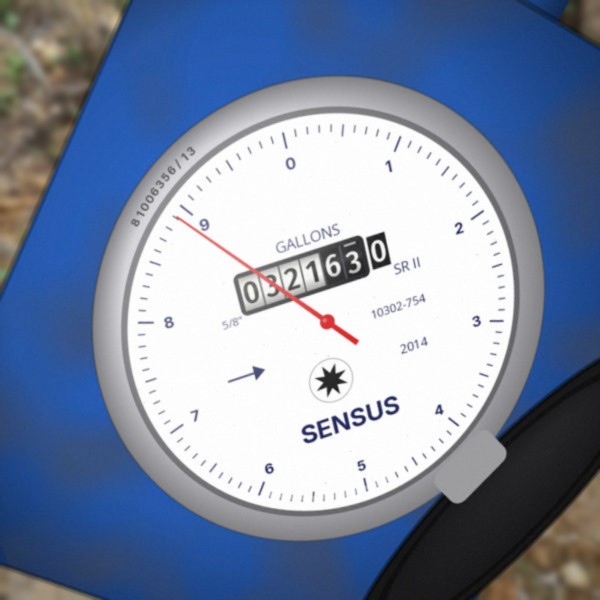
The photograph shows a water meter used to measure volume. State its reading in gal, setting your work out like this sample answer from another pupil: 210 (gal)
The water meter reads 321628.9 (gal)
